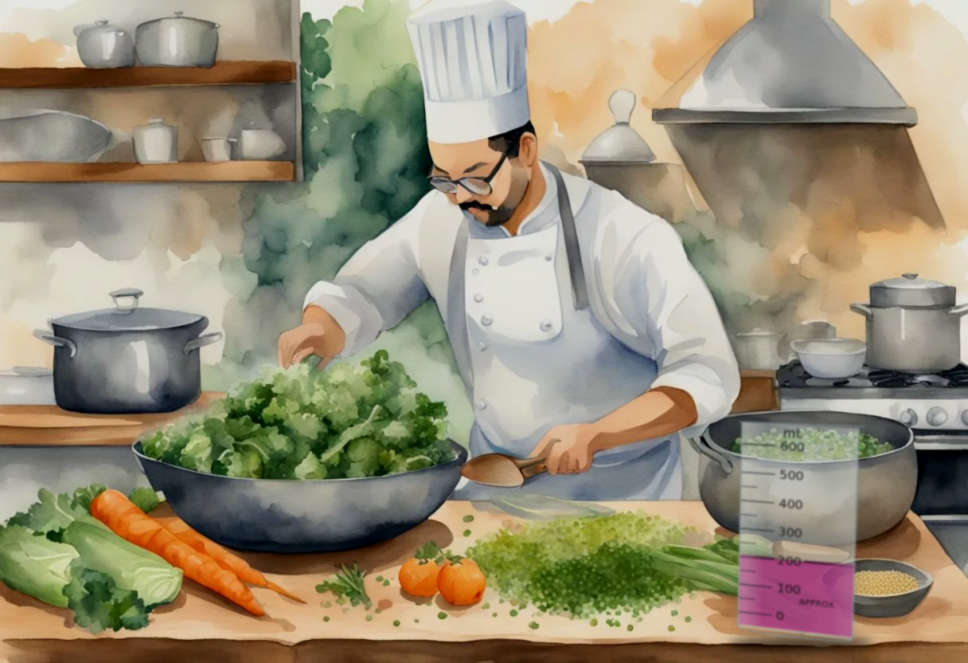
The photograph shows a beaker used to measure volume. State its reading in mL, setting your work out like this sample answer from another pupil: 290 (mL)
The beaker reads 200 (mL)
